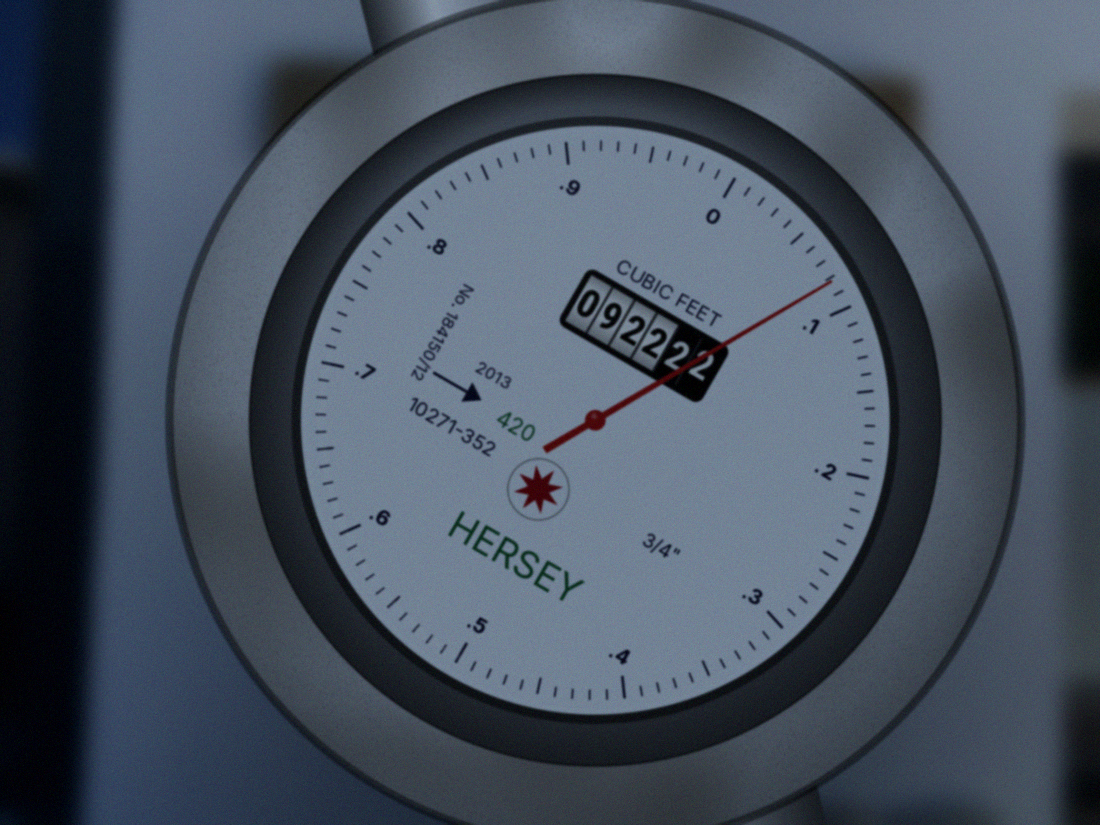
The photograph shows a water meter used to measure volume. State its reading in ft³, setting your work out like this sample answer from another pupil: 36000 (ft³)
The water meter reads 92222.08 (ft³)
